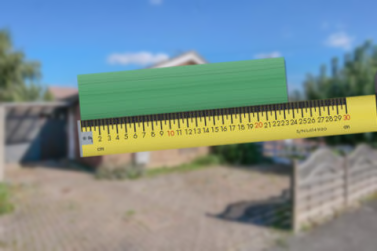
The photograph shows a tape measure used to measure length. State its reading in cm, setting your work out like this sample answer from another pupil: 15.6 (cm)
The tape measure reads 23.5 (cm)
